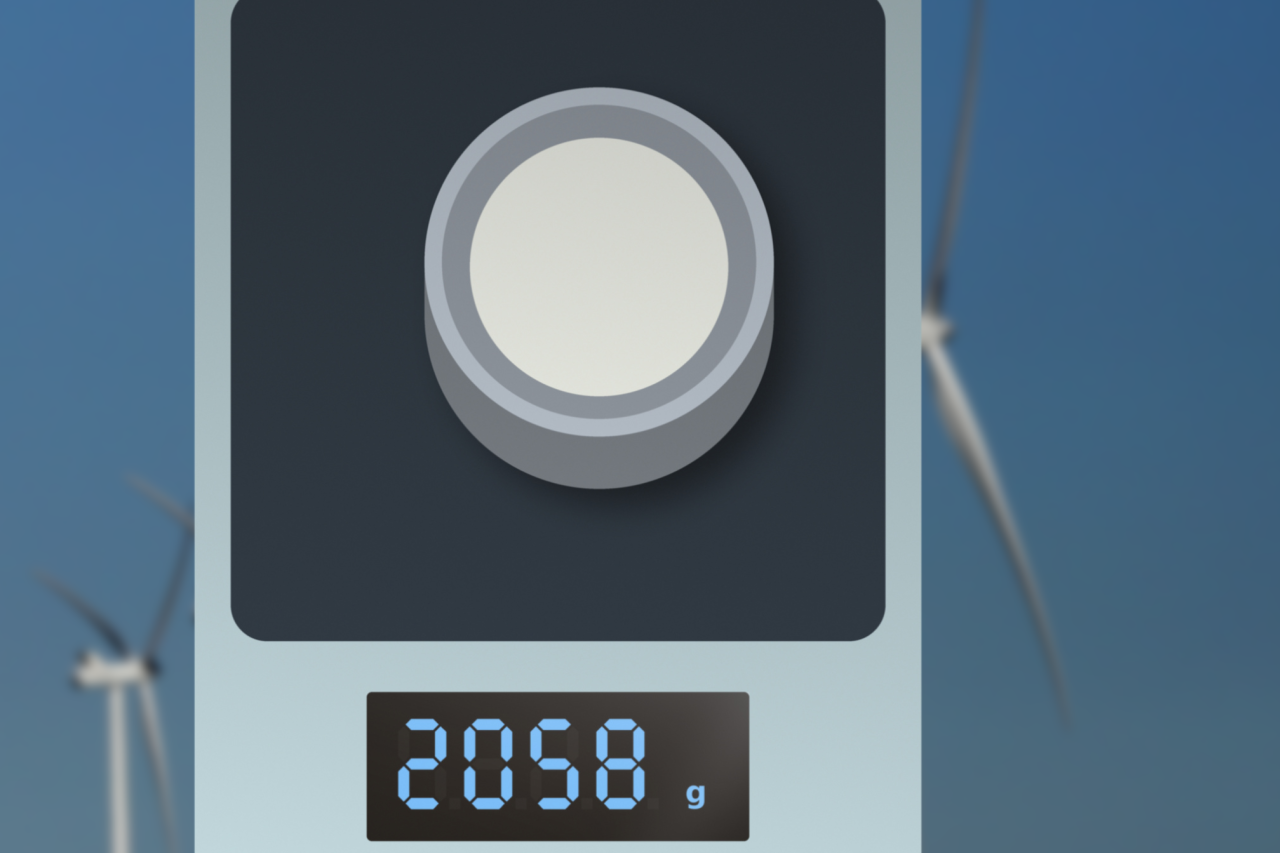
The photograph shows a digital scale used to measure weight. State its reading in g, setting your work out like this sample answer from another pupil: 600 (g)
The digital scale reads 2058 (g)
